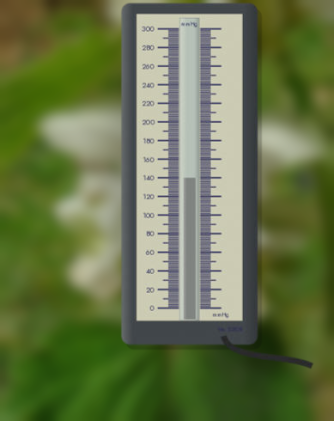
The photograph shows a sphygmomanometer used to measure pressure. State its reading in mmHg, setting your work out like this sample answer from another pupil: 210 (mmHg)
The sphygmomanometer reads 140 (mmHg)
